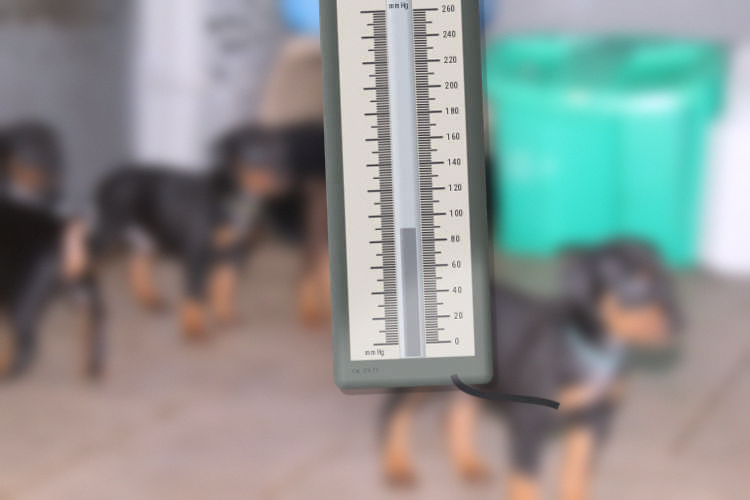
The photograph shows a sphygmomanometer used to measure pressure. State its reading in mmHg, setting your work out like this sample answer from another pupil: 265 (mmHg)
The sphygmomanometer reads 90 (mmHg)
